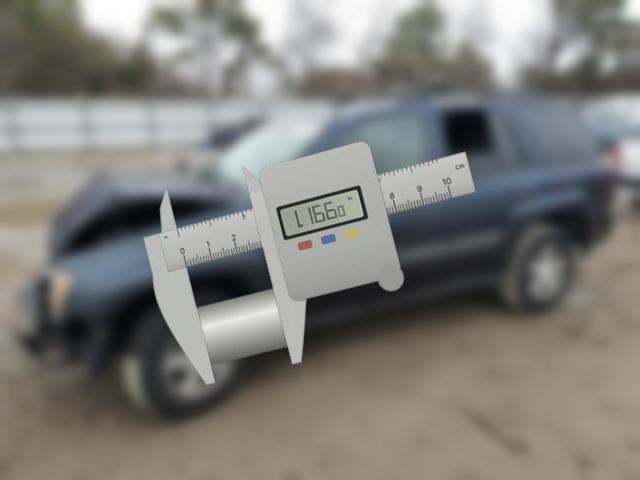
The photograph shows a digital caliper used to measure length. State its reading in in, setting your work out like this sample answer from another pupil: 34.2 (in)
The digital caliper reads 1.1660 (in)
